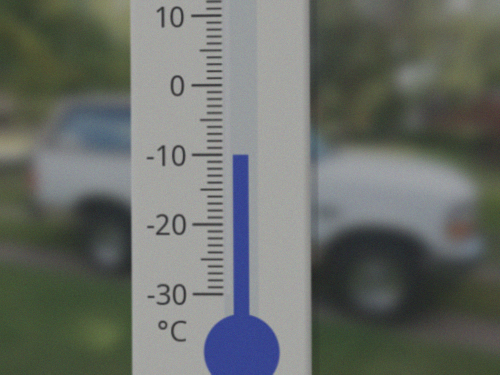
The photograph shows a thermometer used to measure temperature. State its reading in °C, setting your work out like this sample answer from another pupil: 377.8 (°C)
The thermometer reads -10 (°C)
